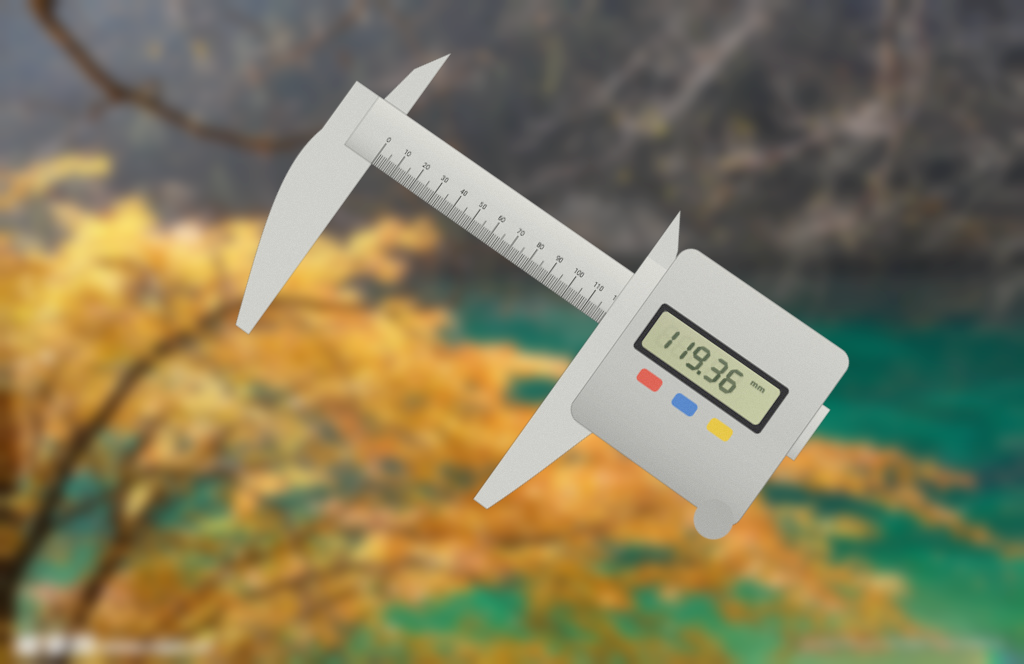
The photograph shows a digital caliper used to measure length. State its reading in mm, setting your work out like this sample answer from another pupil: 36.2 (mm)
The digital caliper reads 119.36 (mm)
